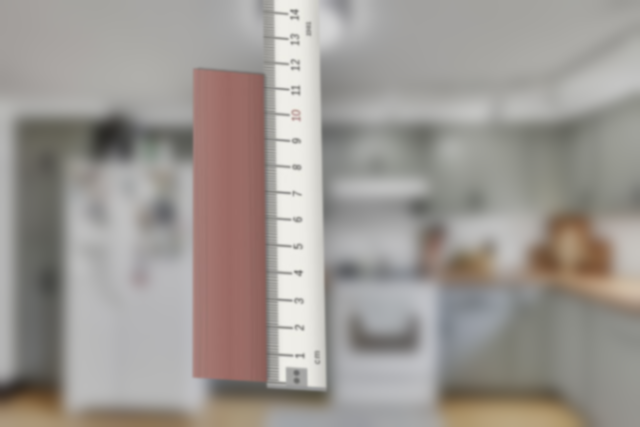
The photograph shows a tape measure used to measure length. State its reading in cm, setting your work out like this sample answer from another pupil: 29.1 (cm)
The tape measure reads 11.5 (cm)
